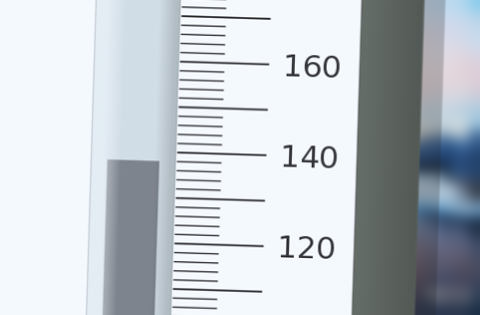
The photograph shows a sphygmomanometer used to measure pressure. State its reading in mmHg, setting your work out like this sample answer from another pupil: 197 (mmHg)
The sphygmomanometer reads 138 (mmHg)
